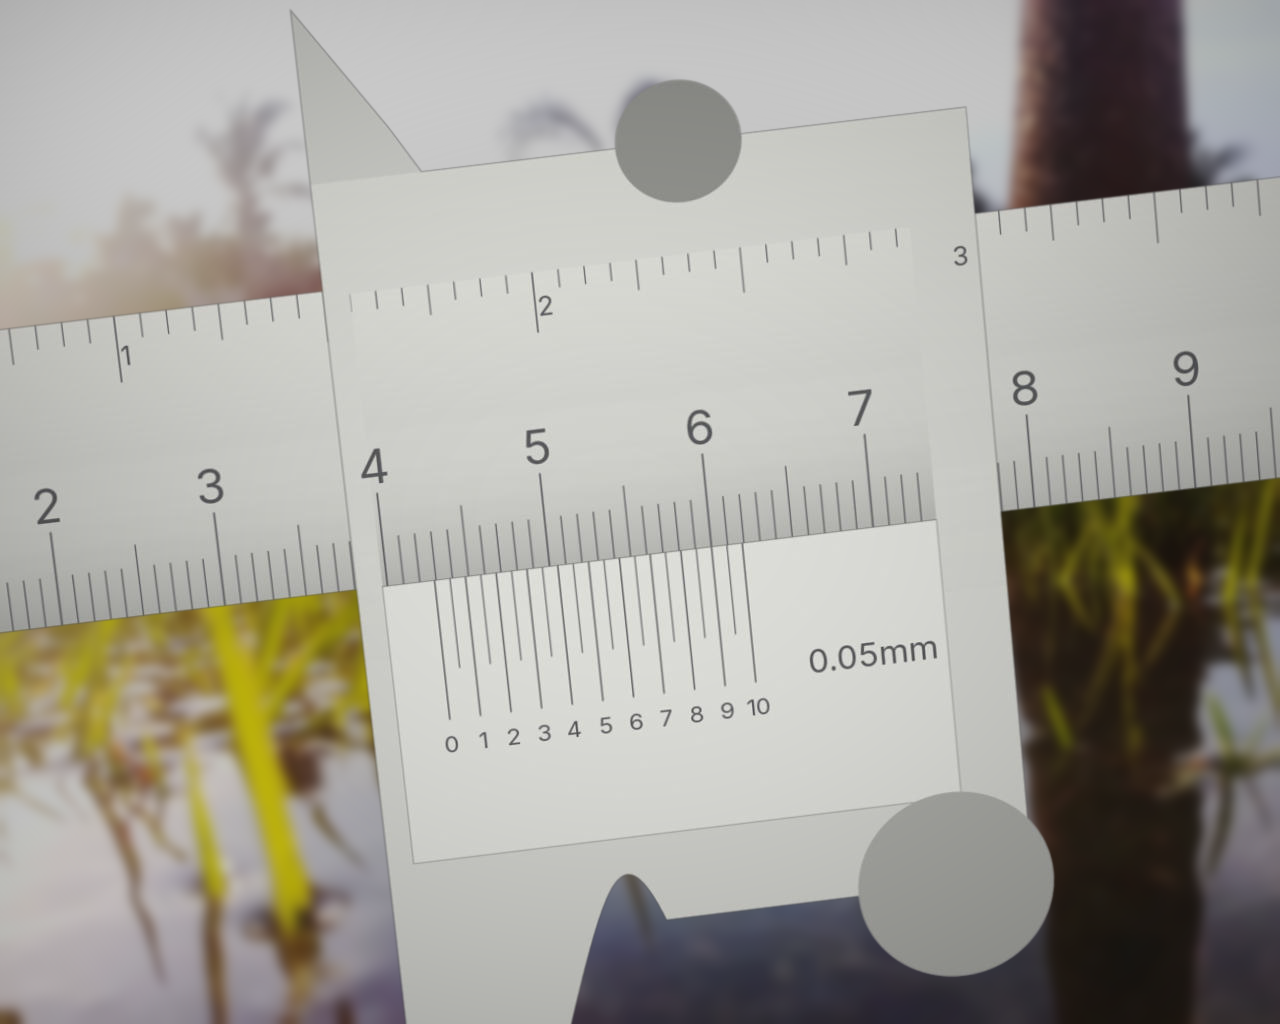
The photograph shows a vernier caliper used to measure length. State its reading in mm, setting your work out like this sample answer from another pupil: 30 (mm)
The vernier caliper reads 42.9 (mm)
